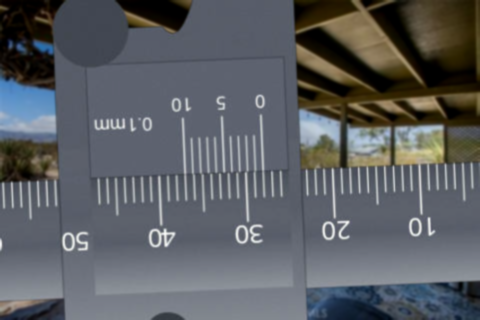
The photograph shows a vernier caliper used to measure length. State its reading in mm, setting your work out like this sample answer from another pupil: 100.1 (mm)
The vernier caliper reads 28.0 (mm)
